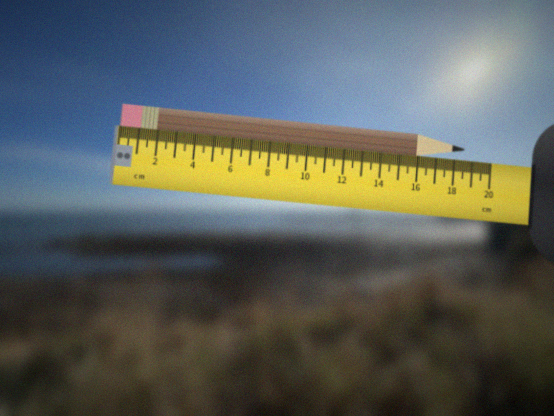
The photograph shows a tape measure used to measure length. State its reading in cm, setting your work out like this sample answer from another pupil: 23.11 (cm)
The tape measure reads 18.5 (cm)
